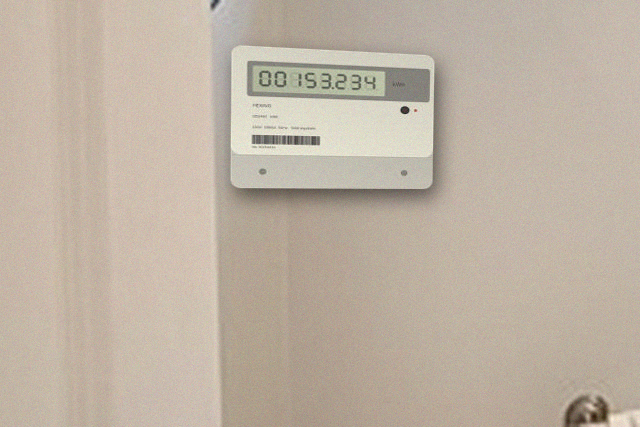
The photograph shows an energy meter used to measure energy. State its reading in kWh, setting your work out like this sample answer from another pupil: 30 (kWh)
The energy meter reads 153.234 (kWh)
